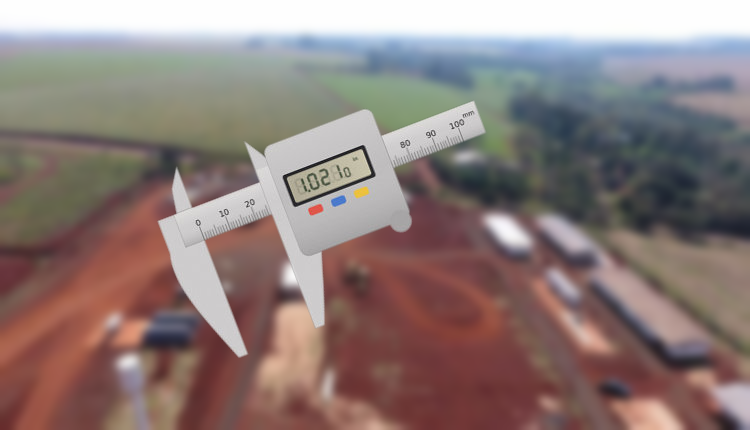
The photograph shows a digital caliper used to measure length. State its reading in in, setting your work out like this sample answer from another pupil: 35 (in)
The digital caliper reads 1.0210 (in)
